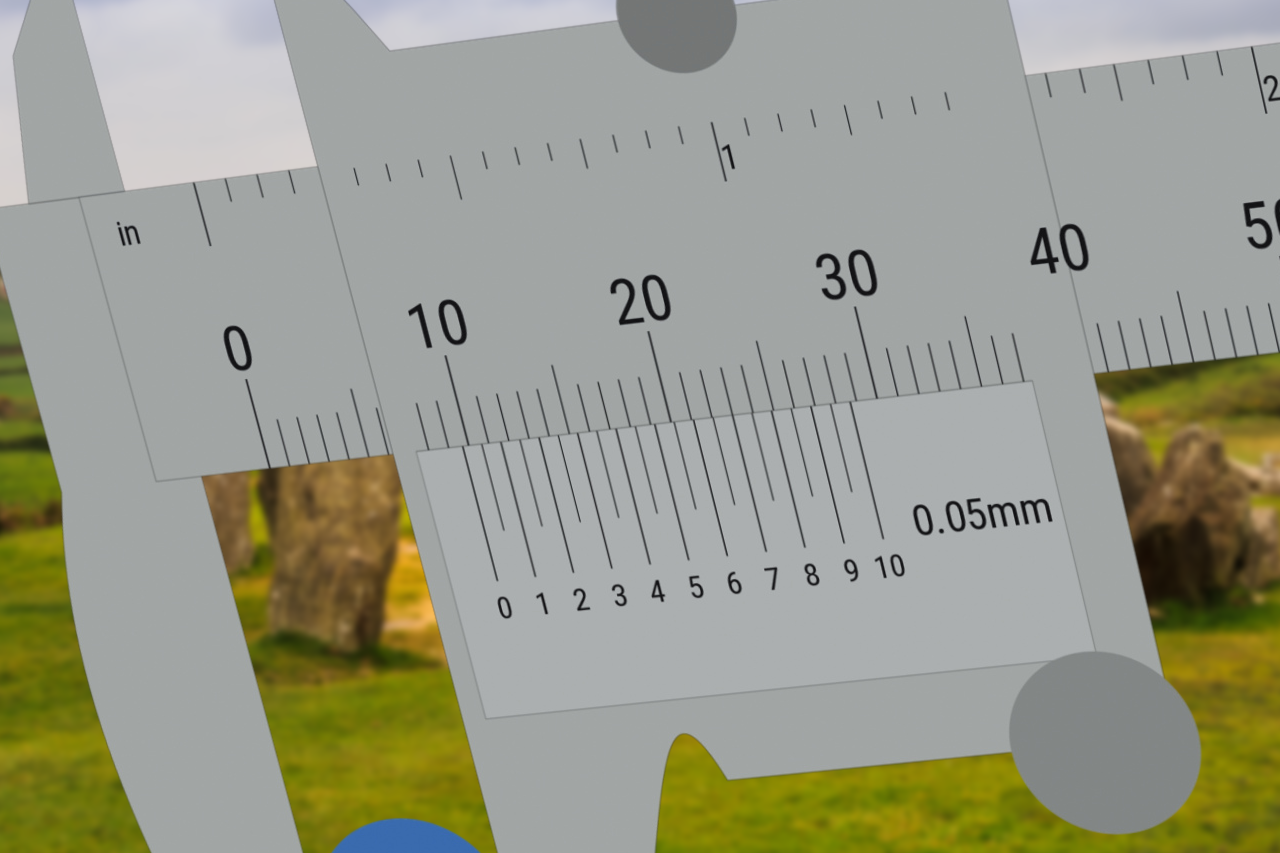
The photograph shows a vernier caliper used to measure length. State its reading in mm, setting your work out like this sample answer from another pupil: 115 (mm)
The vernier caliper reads 9.7 (mm)
